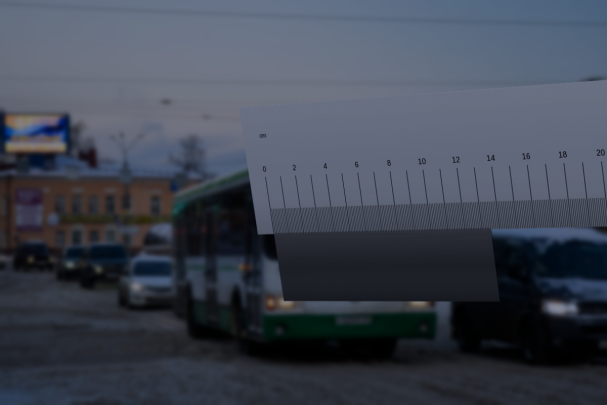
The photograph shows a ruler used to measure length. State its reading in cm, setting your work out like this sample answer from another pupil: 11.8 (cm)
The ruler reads 13.5 (cm)
